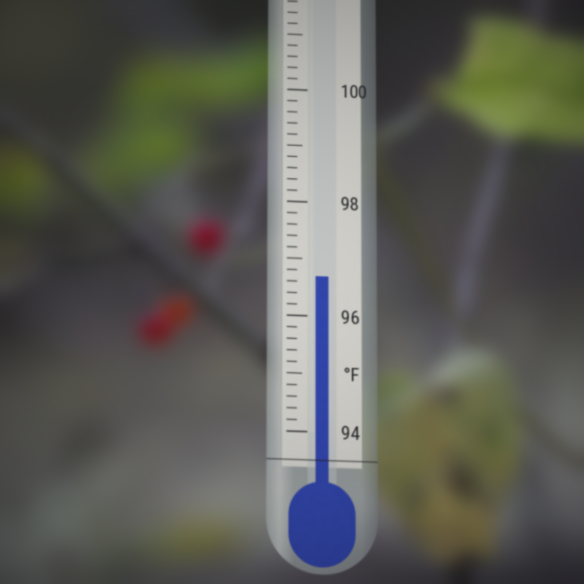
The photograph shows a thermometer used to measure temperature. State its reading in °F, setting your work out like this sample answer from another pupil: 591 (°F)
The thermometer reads 96.7 (°F)
